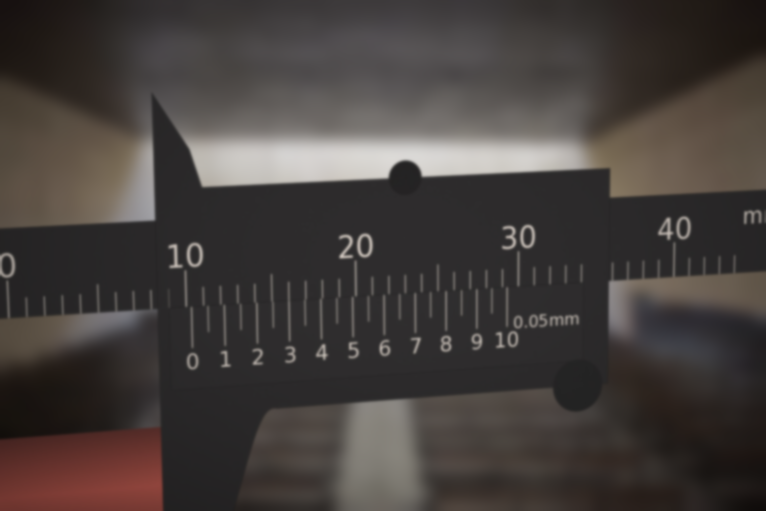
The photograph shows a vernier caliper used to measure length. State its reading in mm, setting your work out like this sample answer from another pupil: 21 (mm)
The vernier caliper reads 10.3 (mm)
